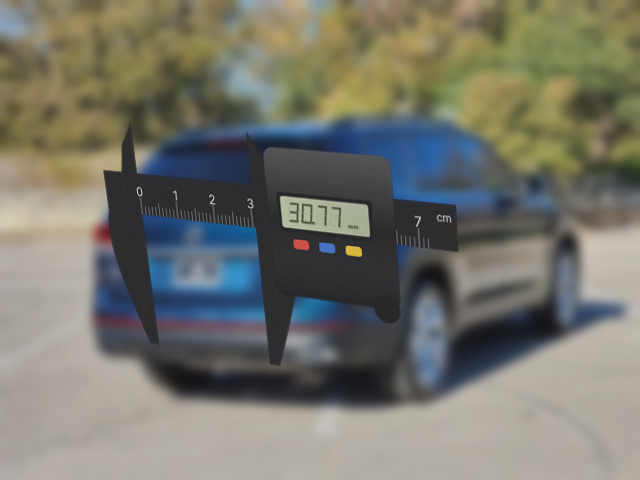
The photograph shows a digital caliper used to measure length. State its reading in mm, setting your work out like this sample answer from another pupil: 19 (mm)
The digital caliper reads 30.77 (mm)
